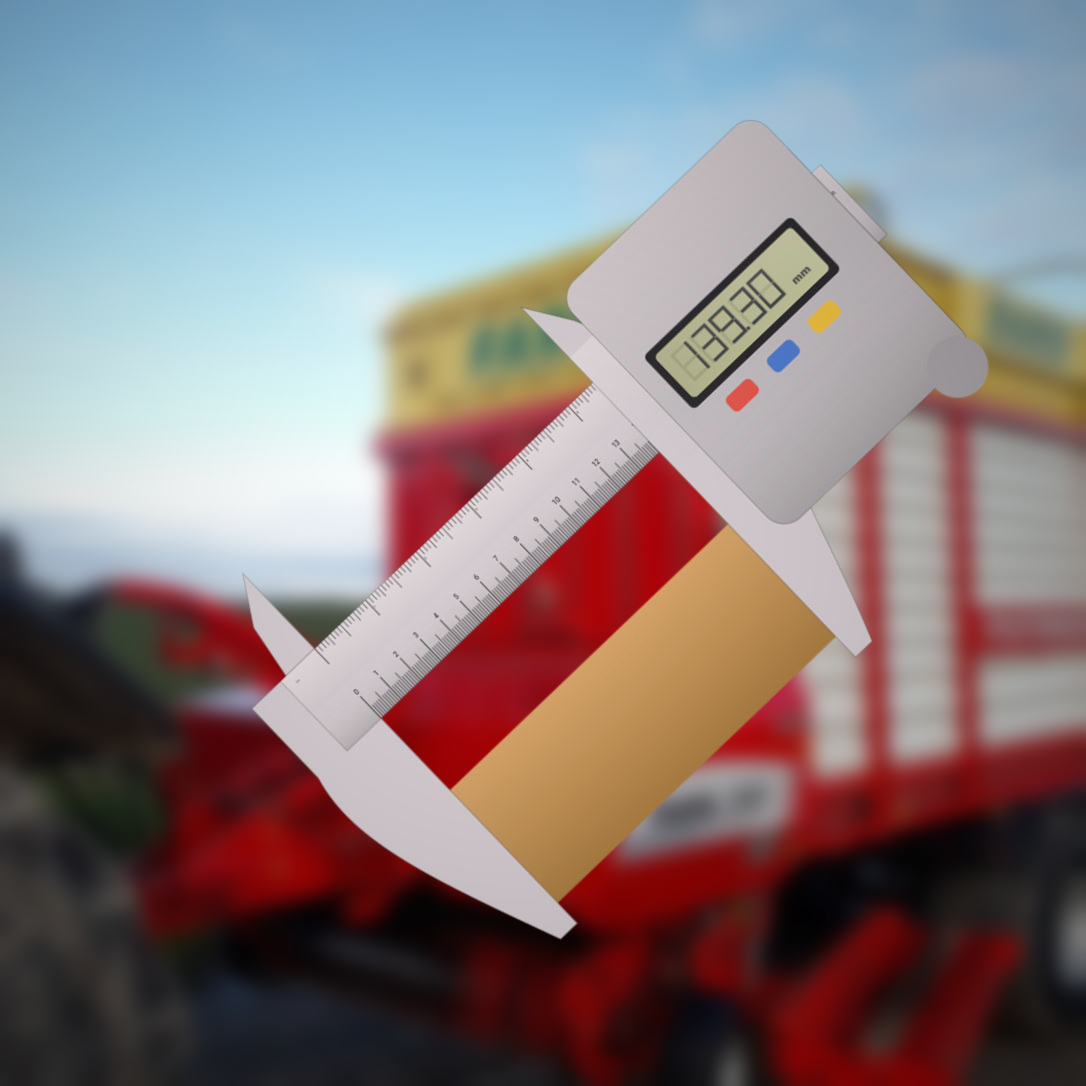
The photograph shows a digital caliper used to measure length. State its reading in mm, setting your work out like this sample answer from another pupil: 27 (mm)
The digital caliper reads 139.30 (mm)
